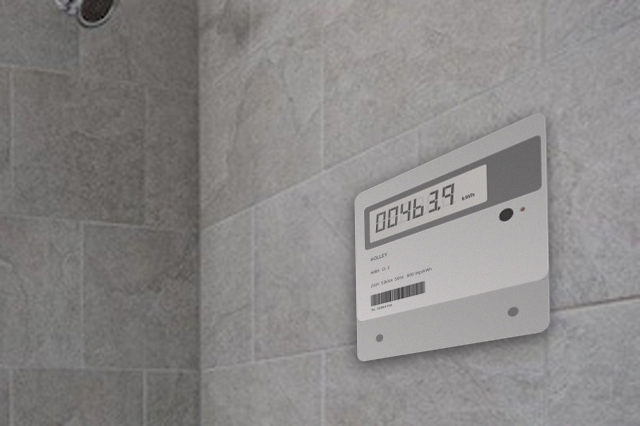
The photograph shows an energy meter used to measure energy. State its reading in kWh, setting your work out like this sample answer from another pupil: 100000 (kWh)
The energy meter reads 463.9 (kWh)
